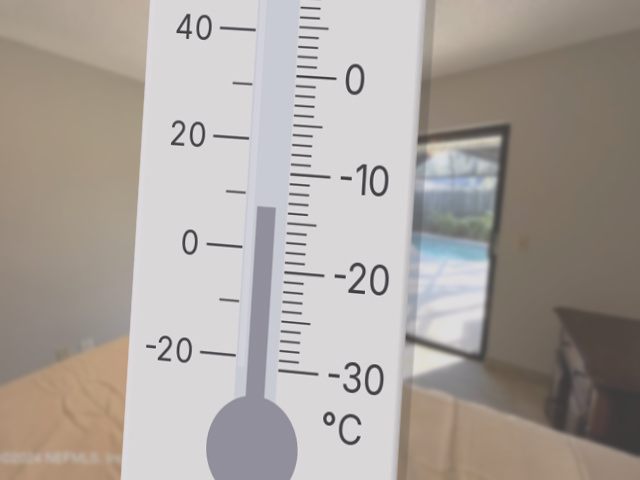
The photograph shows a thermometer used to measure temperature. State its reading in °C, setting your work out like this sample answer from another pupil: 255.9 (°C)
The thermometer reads -13.5 (°C)
